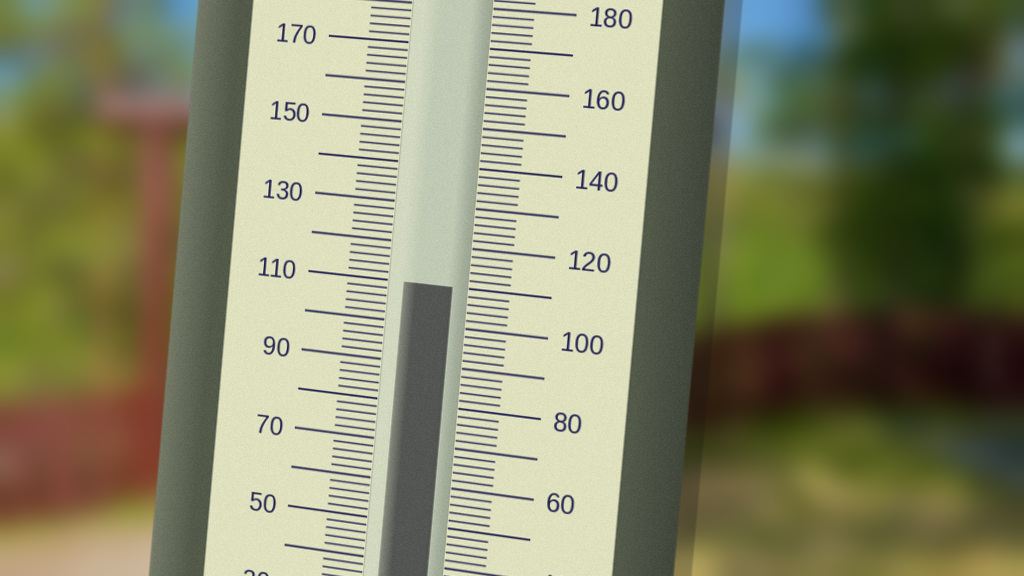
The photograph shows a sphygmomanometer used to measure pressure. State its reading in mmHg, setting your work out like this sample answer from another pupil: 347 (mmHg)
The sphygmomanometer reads 110 (mmHg)
